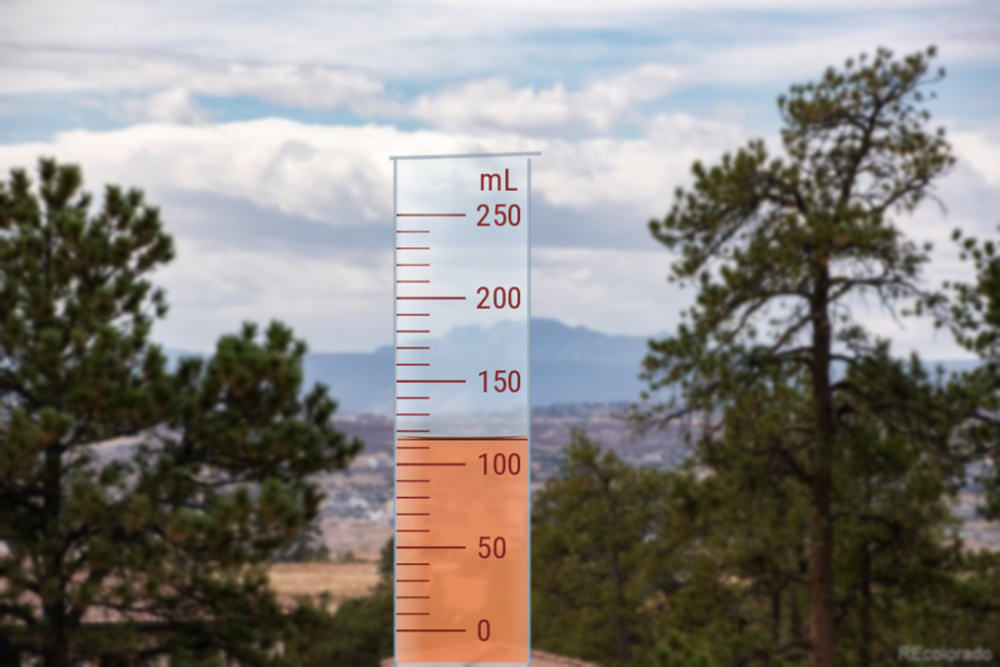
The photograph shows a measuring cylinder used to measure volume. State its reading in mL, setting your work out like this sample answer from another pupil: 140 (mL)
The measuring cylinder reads 115 (mL)
